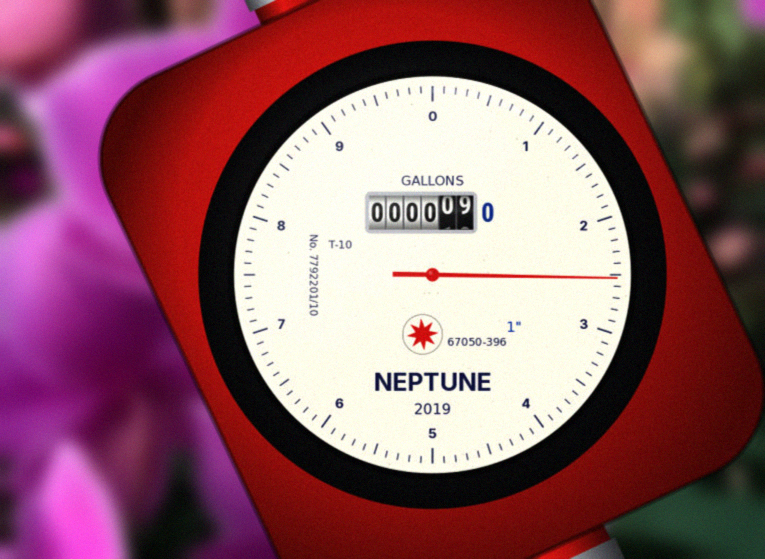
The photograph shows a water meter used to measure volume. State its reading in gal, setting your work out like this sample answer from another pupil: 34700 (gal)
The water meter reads 92.5 (gal)
